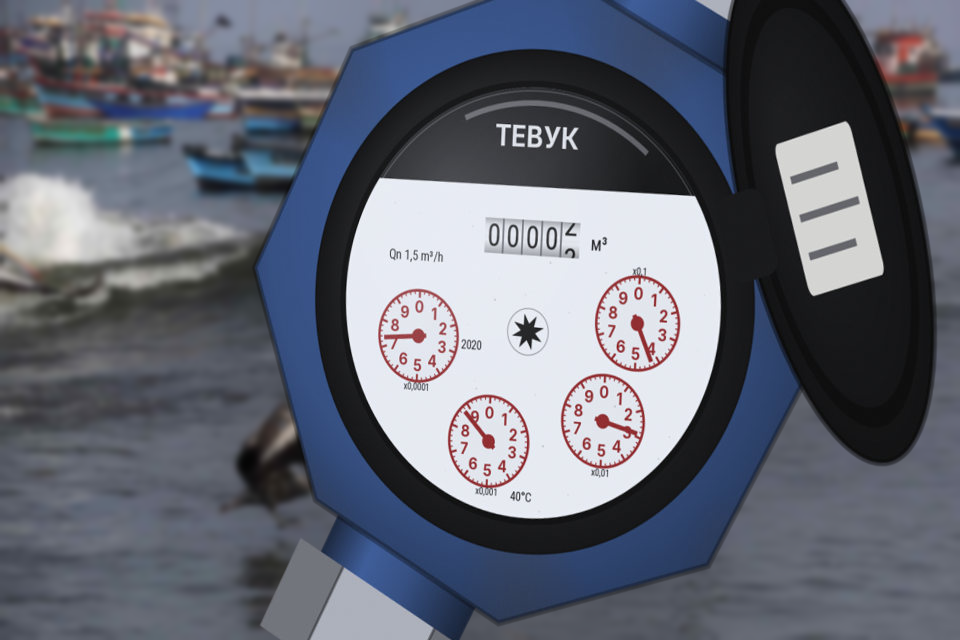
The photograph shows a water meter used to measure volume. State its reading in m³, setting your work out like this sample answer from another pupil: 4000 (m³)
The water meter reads 2.4287 (m³)
